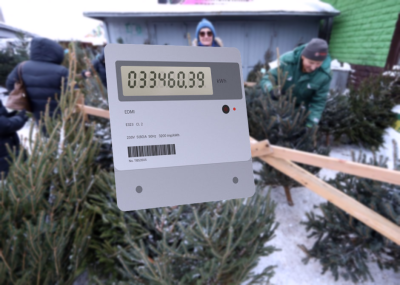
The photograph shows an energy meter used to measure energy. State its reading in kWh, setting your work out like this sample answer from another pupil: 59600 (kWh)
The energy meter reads 33460.39 (kWh)
